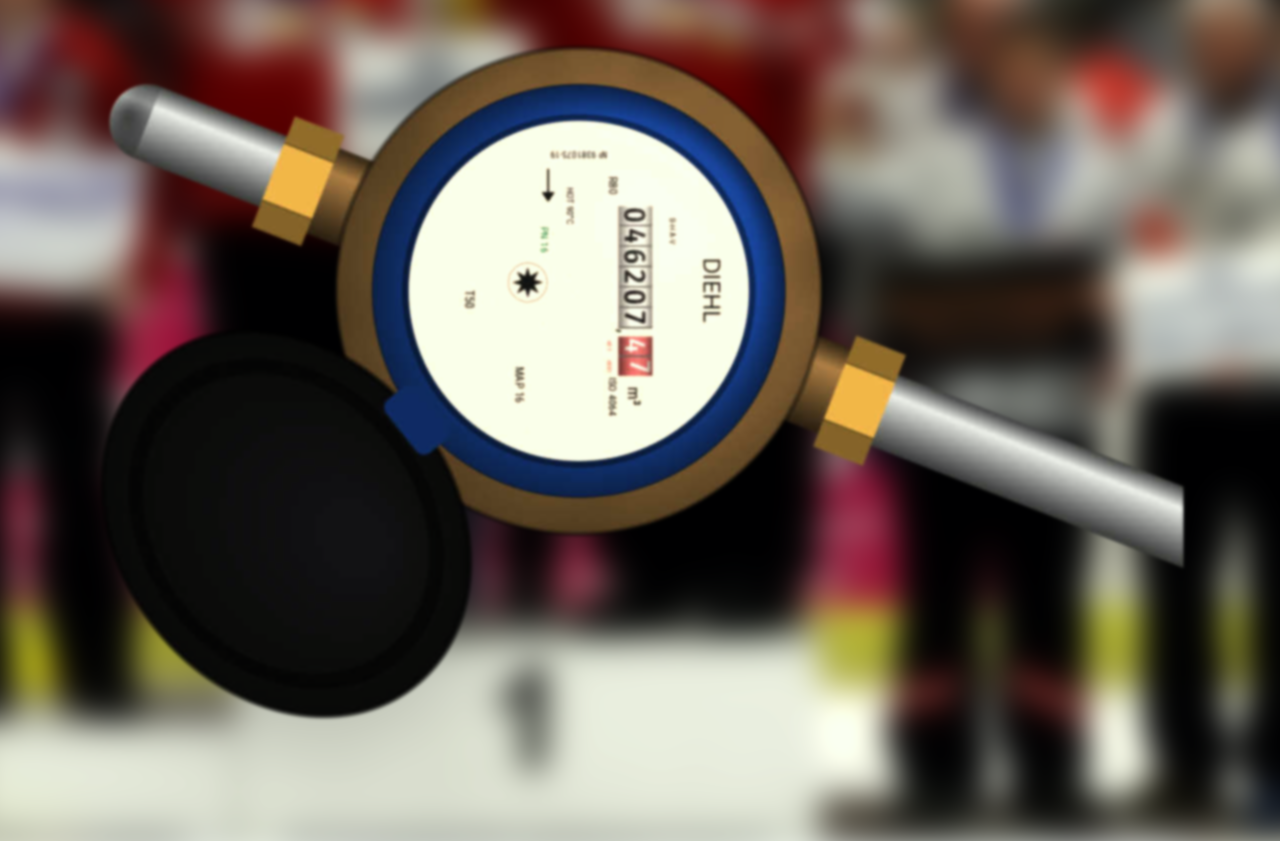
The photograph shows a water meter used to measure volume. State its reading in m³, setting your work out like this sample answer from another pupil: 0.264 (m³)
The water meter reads 46207.47 (m³)
